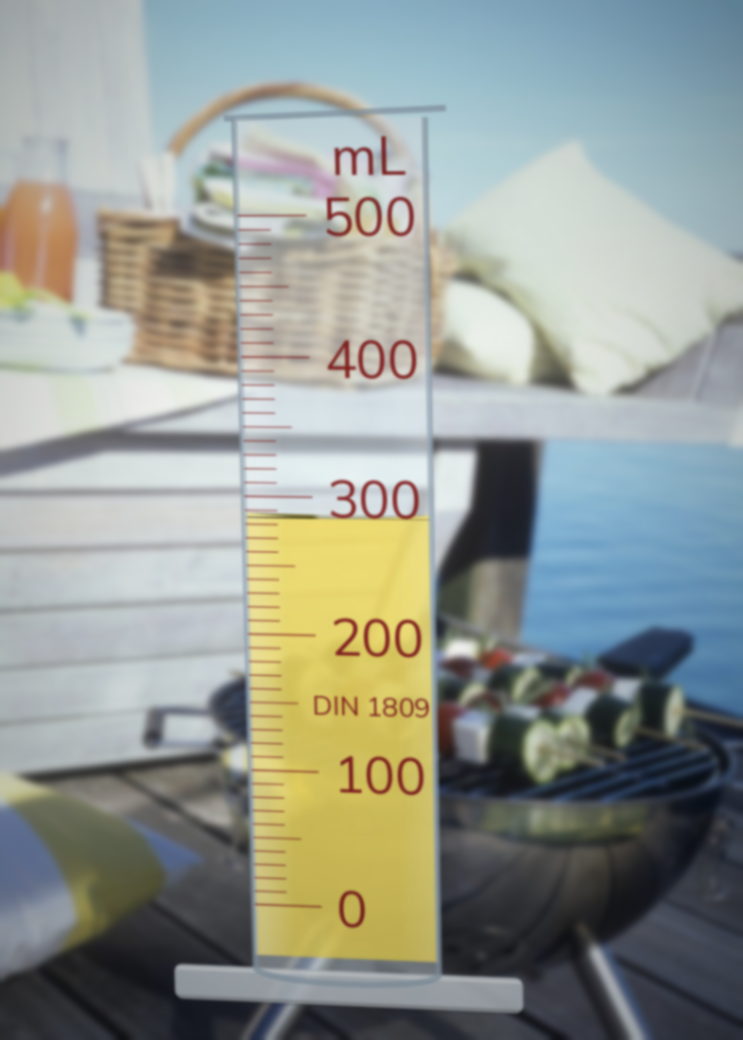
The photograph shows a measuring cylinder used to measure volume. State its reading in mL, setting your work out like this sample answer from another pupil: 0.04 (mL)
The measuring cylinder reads 285 (mL)
